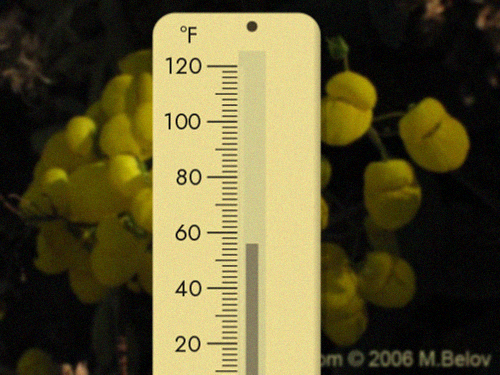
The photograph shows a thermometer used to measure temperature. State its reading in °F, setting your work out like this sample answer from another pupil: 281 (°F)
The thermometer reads 56 (°F)
